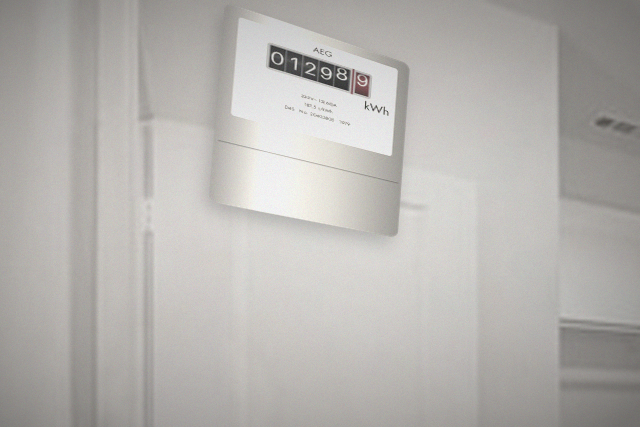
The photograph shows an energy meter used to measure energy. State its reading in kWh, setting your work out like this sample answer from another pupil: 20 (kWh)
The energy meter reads 1298.9 (kWh)
